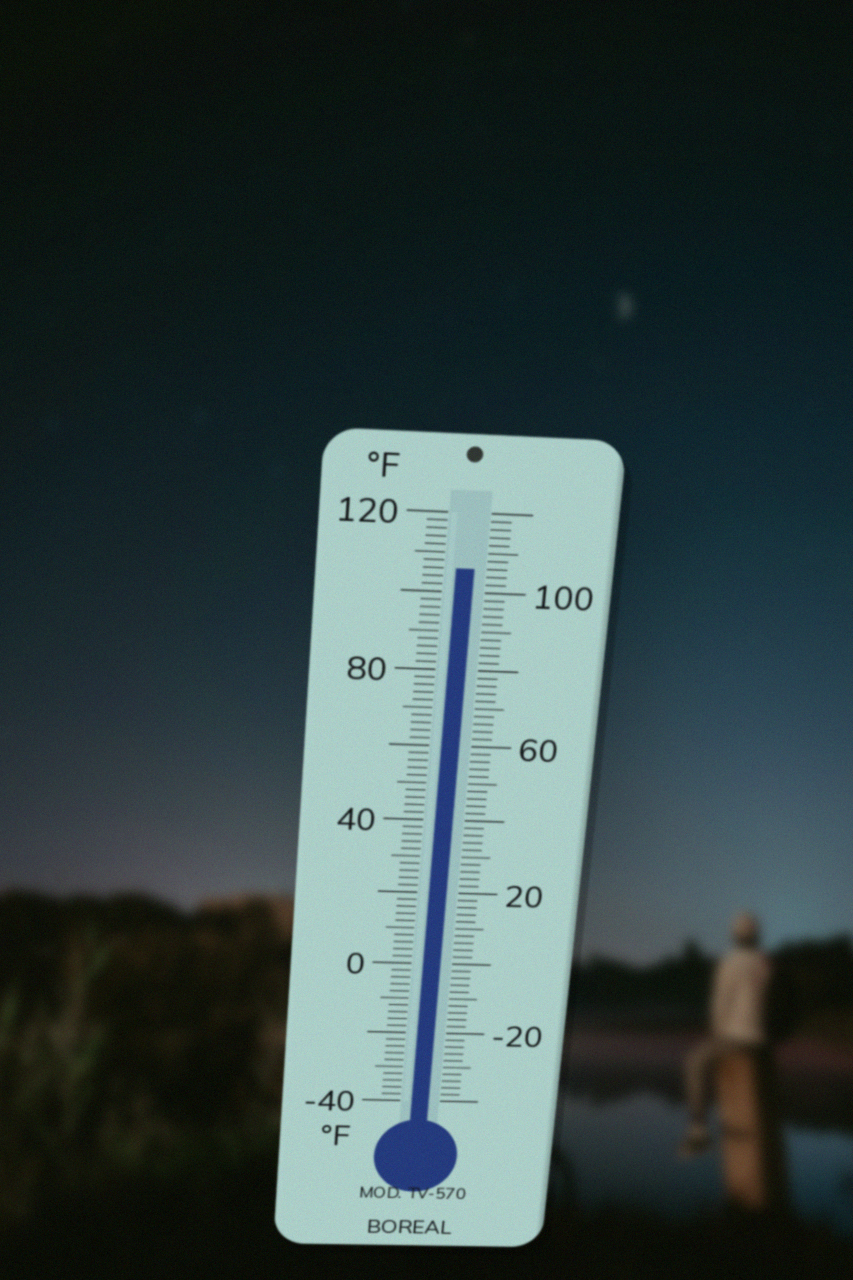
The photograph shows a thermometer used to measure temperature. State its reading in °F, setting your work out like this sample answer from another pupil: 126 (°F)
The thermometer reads 106 (°F)
